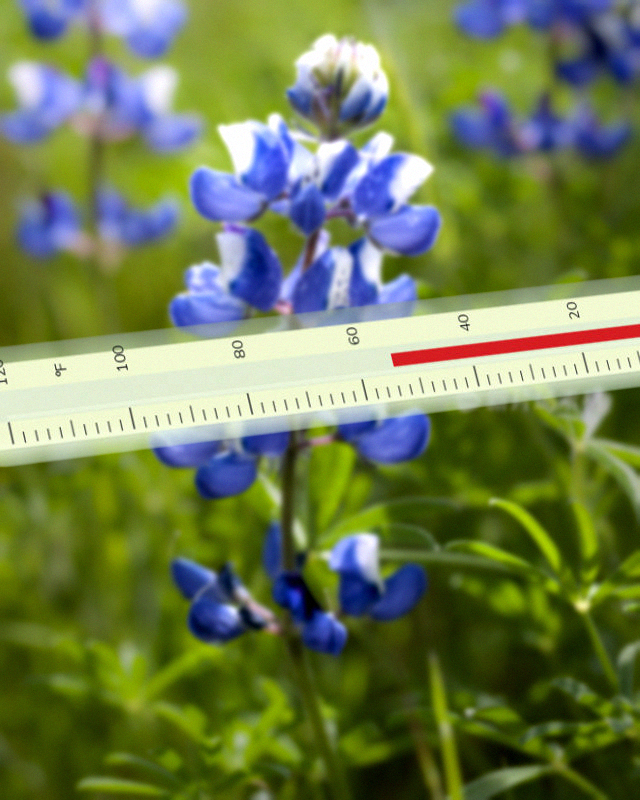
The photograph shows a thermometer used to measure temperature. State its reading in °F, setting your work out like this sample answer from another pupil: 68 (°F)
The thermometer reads 54 (°F)
